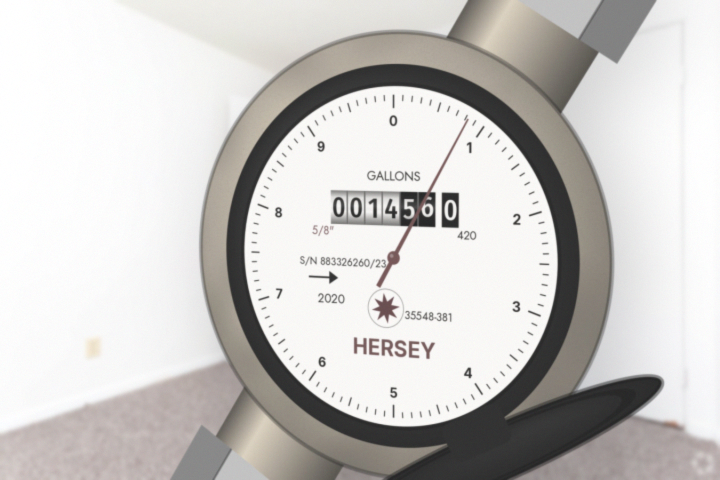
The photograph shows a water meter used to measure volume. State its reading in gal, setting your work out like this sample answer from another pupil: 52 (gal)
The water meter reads 14560.8 (gal)
